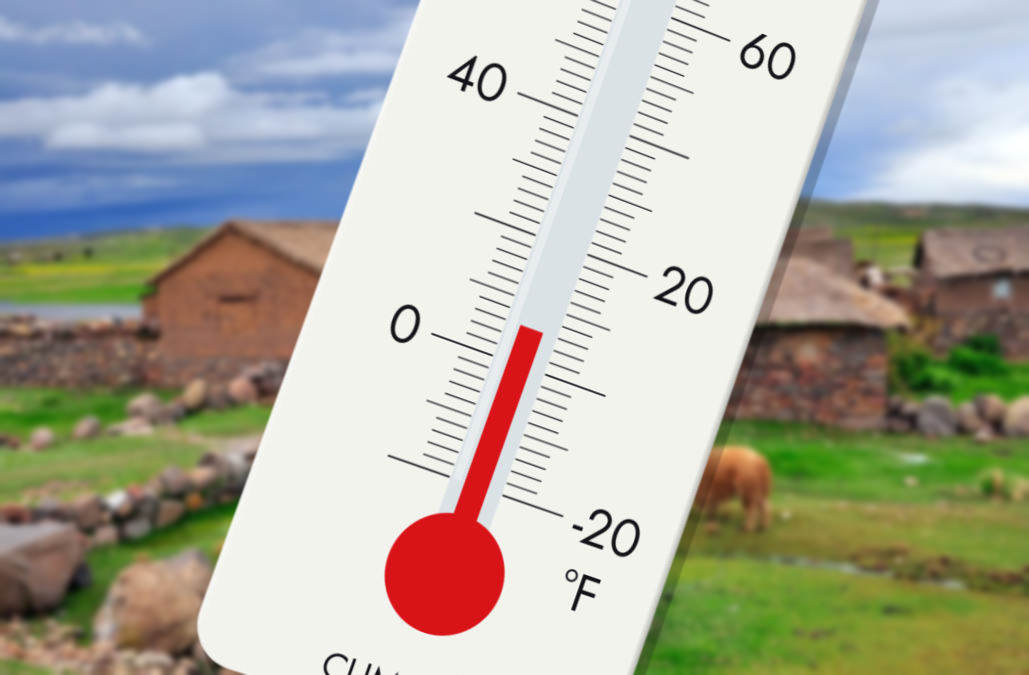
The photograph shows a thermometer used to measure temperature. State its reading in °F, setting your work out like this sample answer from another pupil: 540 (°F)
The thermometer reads 6 (°F)
